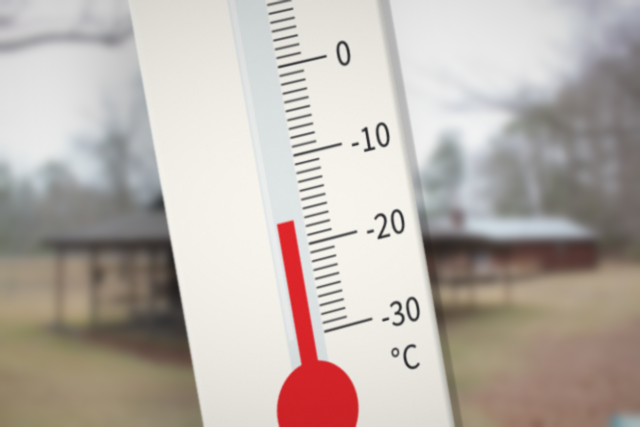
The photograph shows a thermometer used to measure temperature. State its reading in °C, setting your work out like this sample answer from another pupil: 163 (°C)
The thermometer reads -17 (°C)
